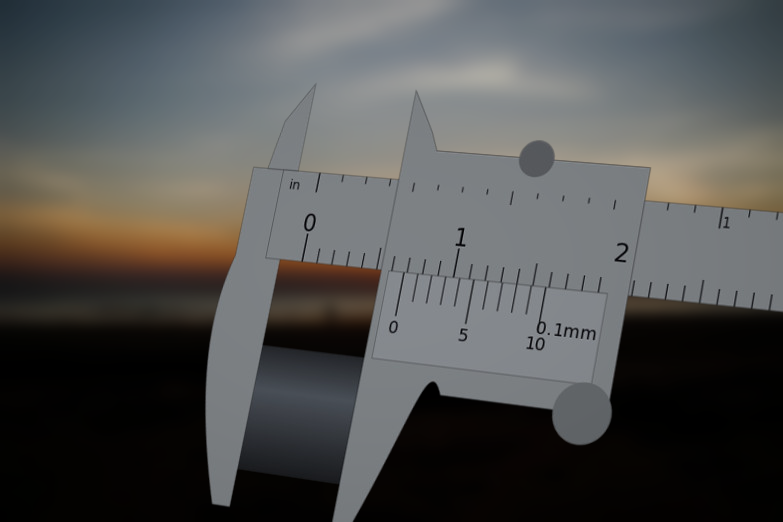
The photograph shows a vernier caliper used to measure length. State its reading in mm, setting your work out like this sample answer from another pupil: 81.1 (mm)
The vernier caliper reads 6.8 (mm)
